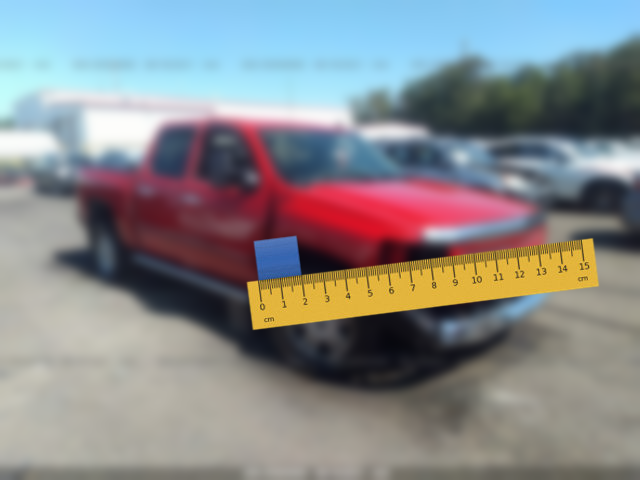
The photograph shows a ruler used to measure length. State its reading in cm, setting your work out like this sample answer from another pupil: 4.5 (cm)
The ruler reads 2 (cm)
